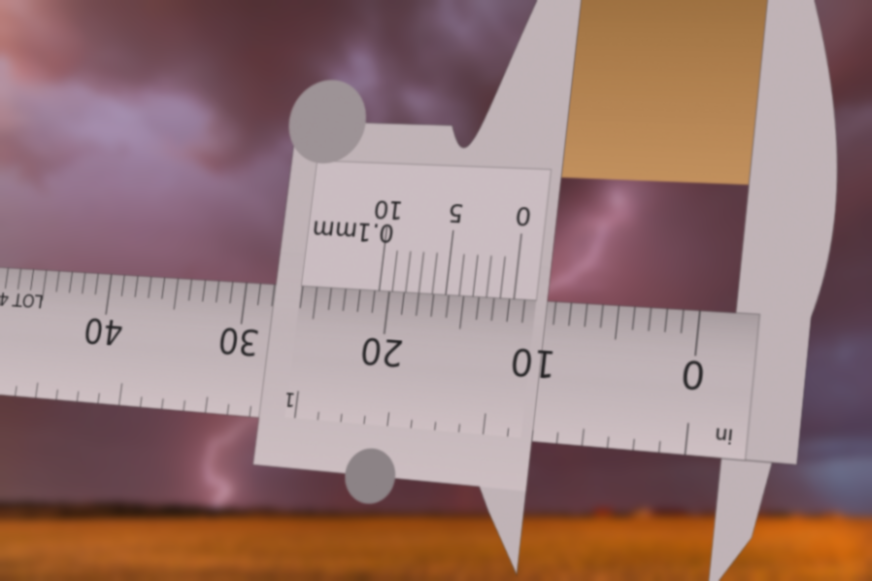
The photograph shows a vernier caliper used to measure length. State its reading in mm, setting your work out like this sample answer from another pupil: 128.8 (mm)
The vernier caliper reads 11.7 (mm)
